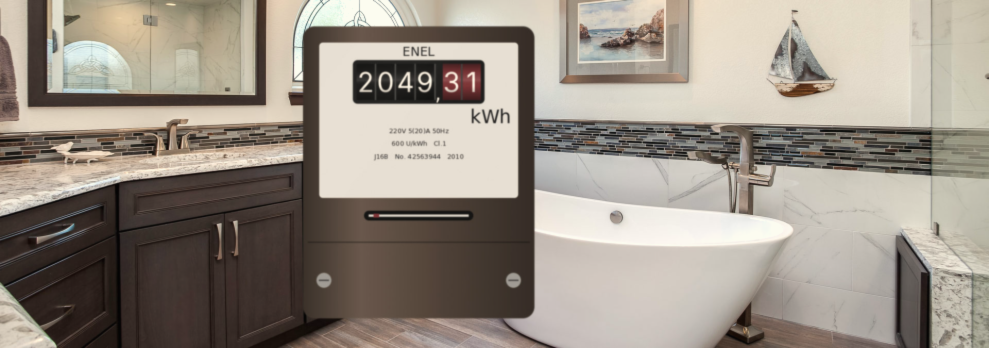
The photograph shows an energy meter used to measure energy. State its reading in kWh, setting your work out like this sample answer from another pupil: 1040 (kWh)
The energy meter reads 2049.31 (kWh)
